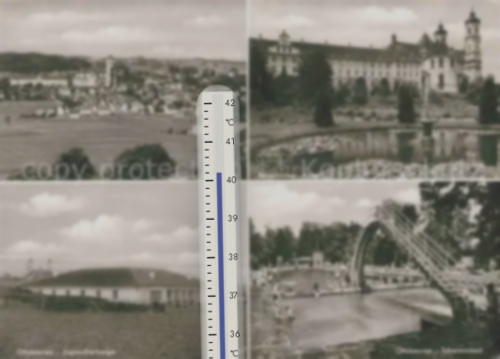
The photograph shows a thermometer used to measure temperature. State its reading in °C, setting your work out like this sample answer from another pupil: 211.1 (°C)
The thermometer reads 40.2 (°C)
